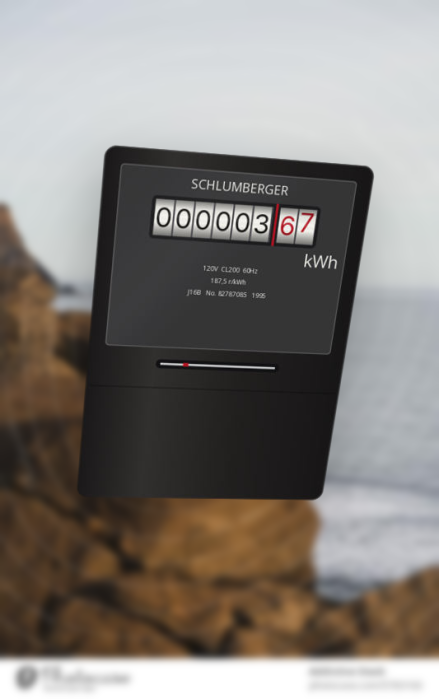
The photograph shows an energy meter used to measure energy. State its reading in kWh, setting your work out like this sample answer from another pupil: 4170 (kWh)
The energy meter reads 3.67 (kWh)
